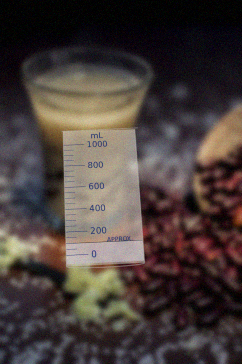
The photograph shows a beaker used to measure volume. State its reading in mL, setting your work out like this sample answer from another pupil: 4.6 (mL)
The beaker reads 100 (mL)
